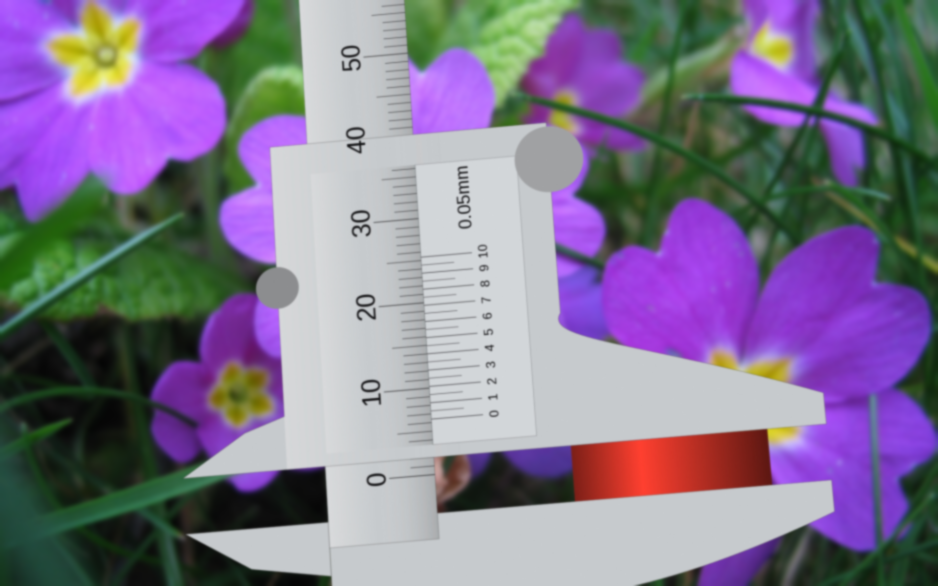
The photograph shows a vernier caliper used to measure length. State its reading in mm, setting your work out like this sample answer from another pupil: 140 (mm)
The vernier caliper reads 6.4 (mm)
